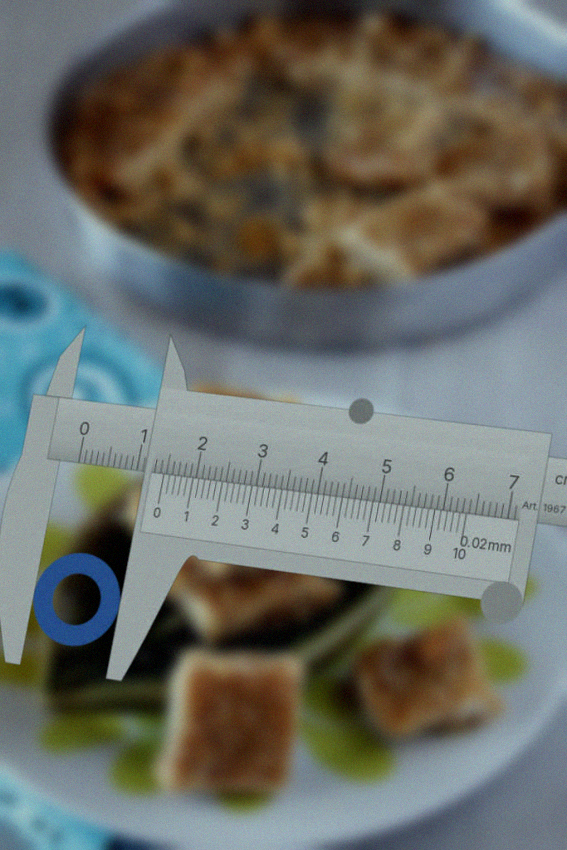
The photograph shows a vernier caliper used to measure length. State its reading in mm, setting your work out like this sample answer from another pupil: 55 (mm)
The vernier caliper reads 14.6 (mm)
